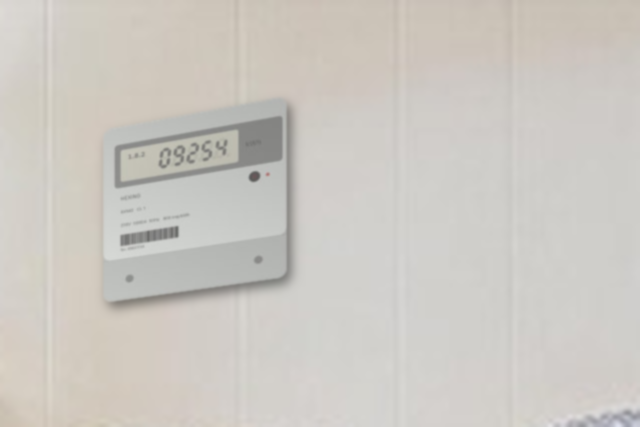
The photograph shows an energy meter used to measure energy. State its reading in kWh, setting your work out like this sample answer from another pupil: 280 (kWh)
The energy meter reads 9254 (kWh)
